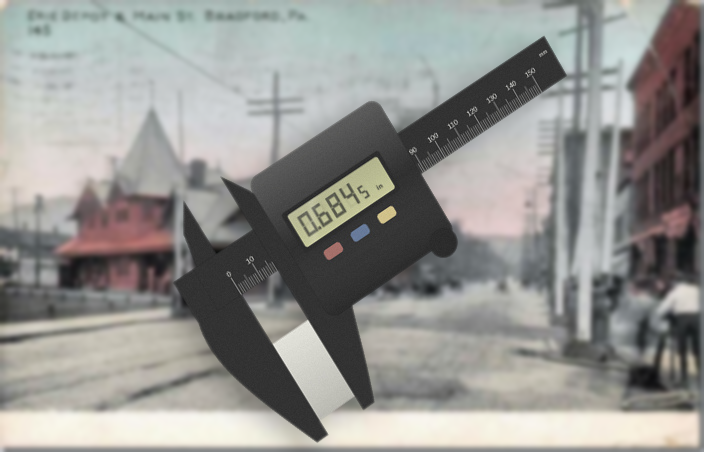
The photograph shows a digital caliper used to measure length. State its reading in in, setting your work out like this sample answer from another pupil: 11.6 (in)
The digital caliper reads 0.6845 (in)
